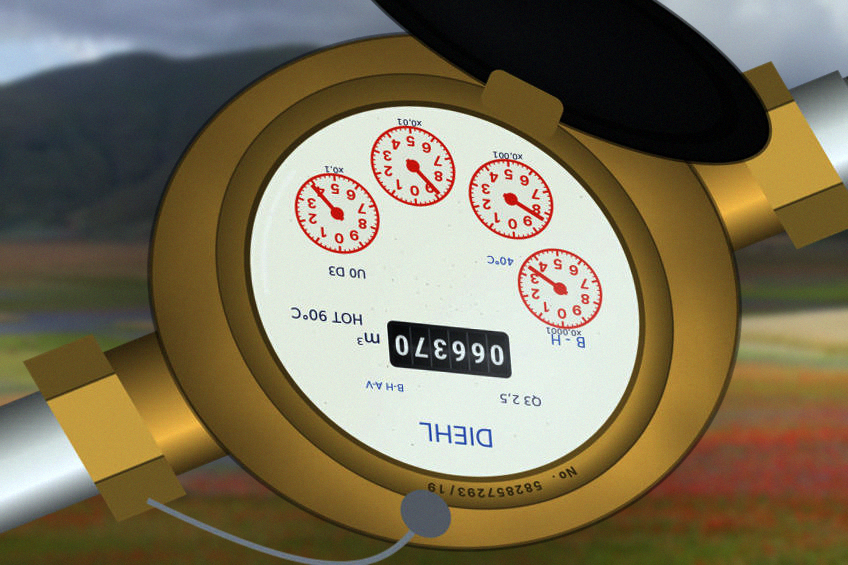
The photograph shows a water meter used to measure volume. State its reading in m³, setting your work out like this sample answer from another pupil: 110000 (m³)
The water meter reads 66370.3883 (m³)
